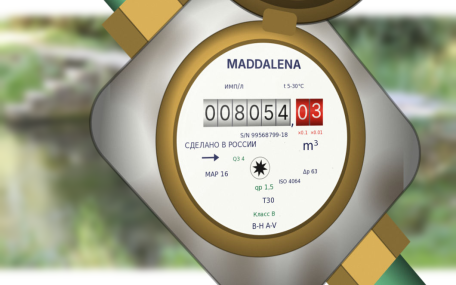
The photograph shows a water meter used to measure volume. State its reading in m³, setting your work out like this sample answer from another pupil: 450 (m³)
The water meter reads 8054.03 (m³)
